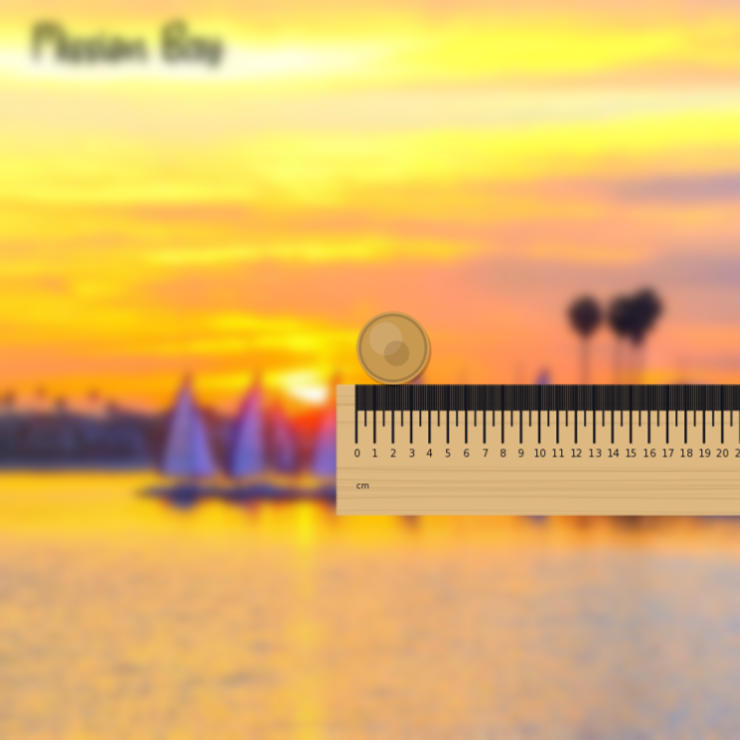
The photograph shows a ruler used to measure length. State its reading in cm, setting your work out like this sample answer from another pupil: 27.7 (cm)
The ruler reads 4 (cm)
